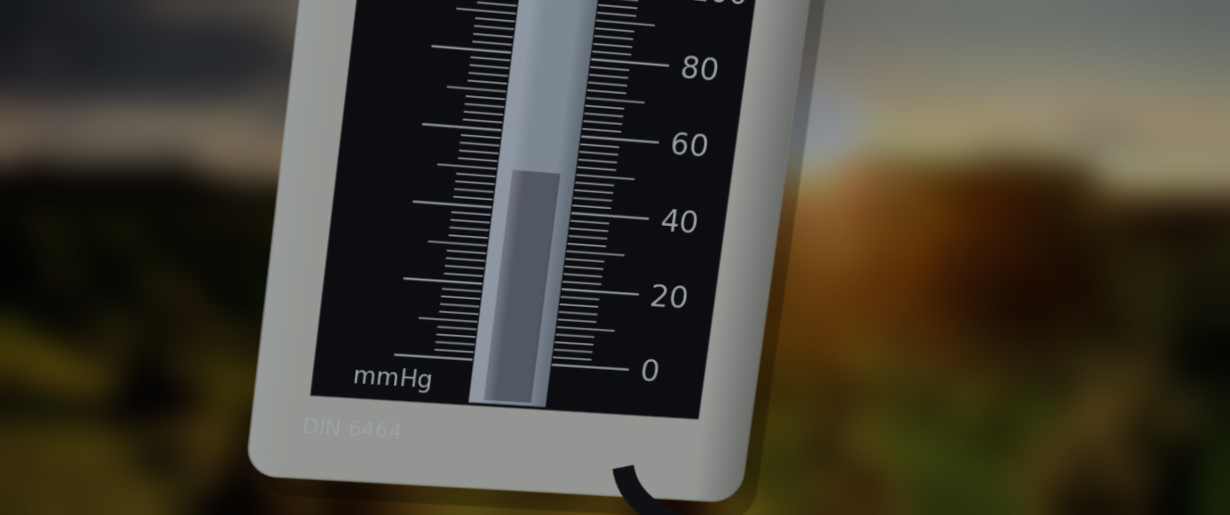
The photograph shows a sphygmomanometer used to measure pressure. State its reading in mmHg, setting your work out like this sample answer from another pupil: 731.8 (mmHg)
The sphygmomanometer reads 50 (mmHg)
